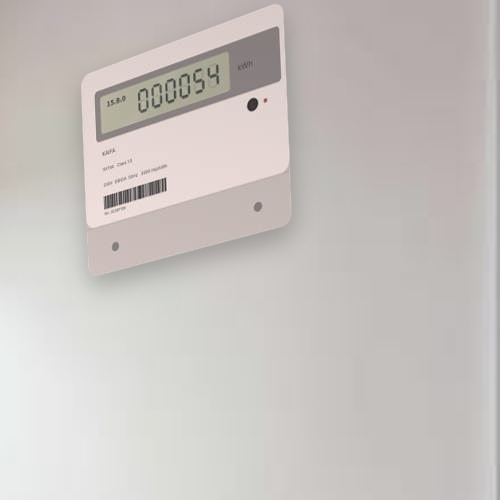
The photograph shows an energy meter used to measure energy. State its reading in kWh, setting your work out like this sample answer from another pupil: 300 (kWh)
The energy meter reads 54 (kWh)
